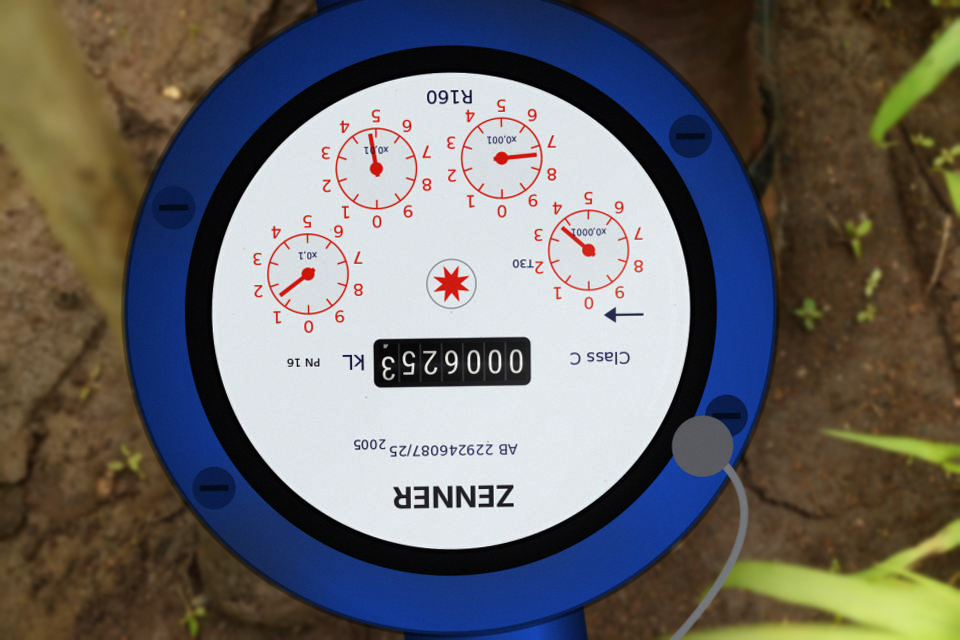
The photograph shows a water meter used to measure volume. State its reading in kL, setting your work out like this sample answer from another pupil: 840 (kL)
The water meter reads 6253.1473 (kL)
